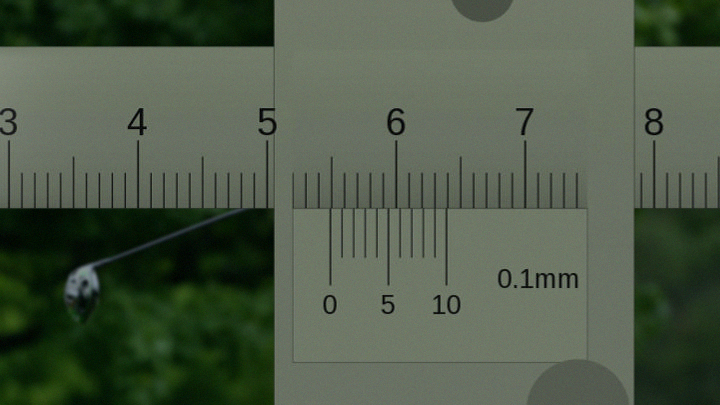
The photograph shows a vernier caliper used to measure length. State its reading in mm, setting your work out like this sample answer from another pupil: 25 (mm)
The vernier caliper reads 54.9 (mm)
